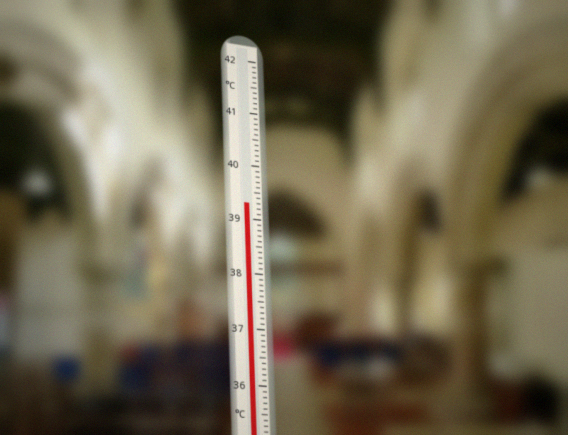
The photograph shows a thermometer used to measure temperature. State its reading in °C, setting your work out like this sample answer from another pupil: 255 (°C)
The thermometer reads 39.3 (°C)
